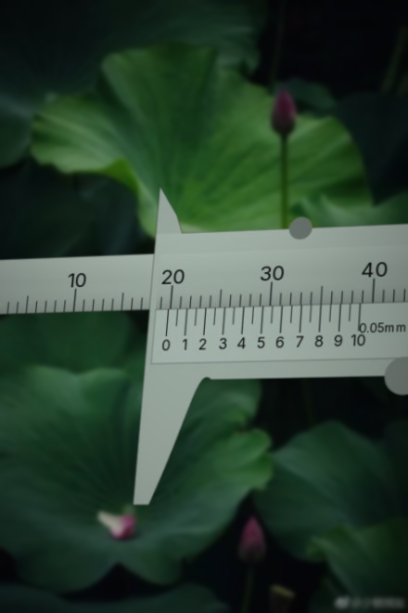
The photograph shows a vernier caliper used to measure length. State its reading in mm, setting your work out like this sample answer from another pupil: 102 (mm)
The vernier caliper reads 19.8 (mm)
